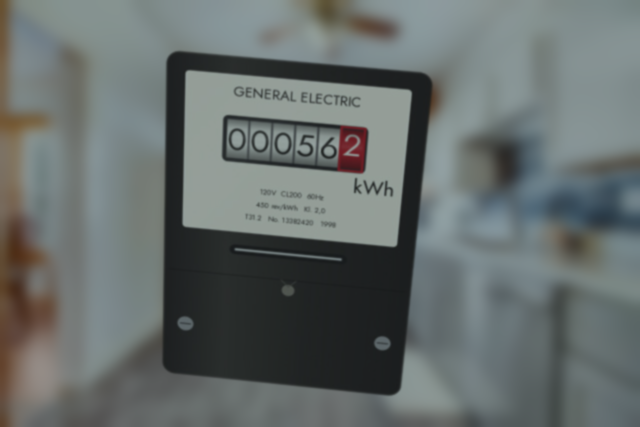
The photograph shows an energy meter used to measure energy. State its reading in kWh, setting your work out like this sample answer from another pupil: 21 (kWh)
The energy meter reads 56.2 (kWh)
